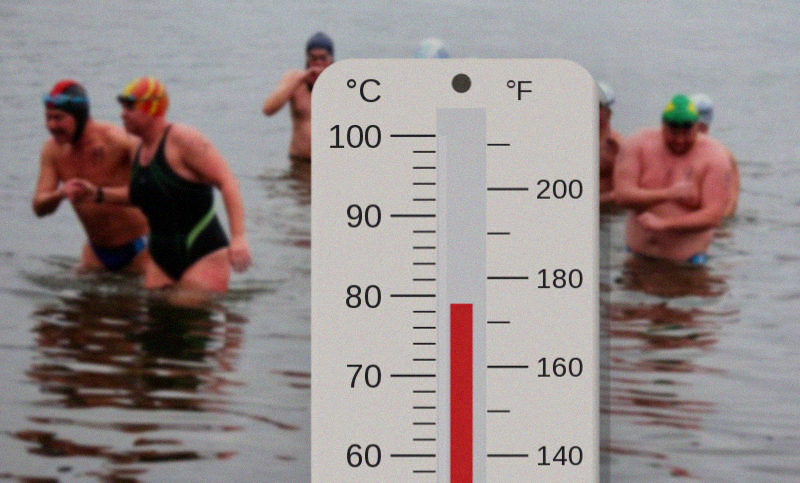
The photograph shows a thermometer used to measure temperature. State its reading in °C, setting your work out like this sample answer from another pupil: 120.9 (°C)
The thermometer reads 79 (°C)
